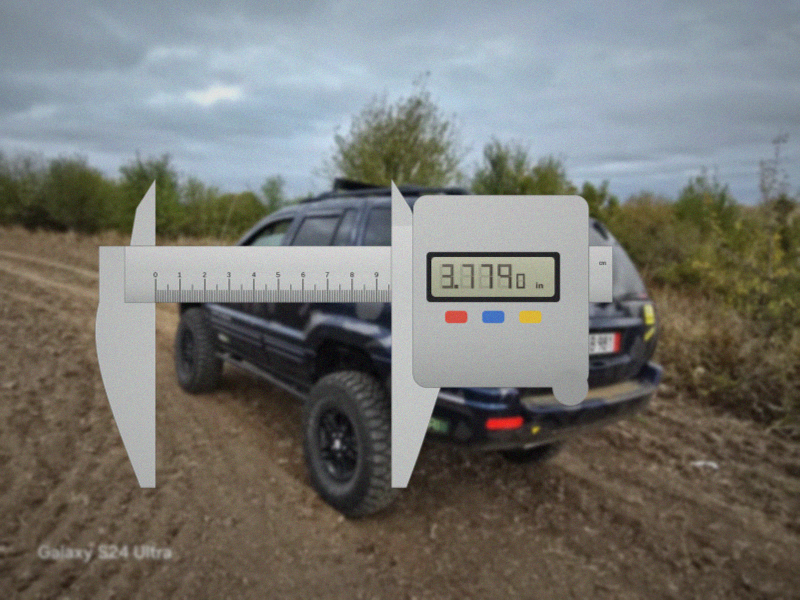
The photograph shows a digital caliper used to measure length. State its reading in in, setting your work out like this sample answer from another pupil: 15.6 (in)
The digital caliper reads 3.7790 (in)
